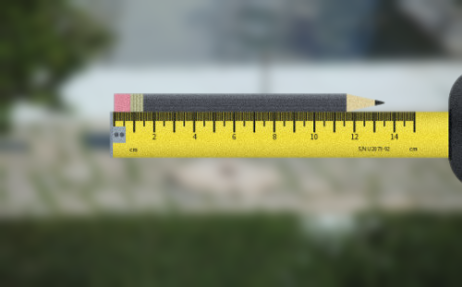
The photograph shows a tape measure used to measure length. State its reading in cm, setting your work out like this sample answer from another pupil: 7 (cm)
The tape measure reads 13.5 (cm)
